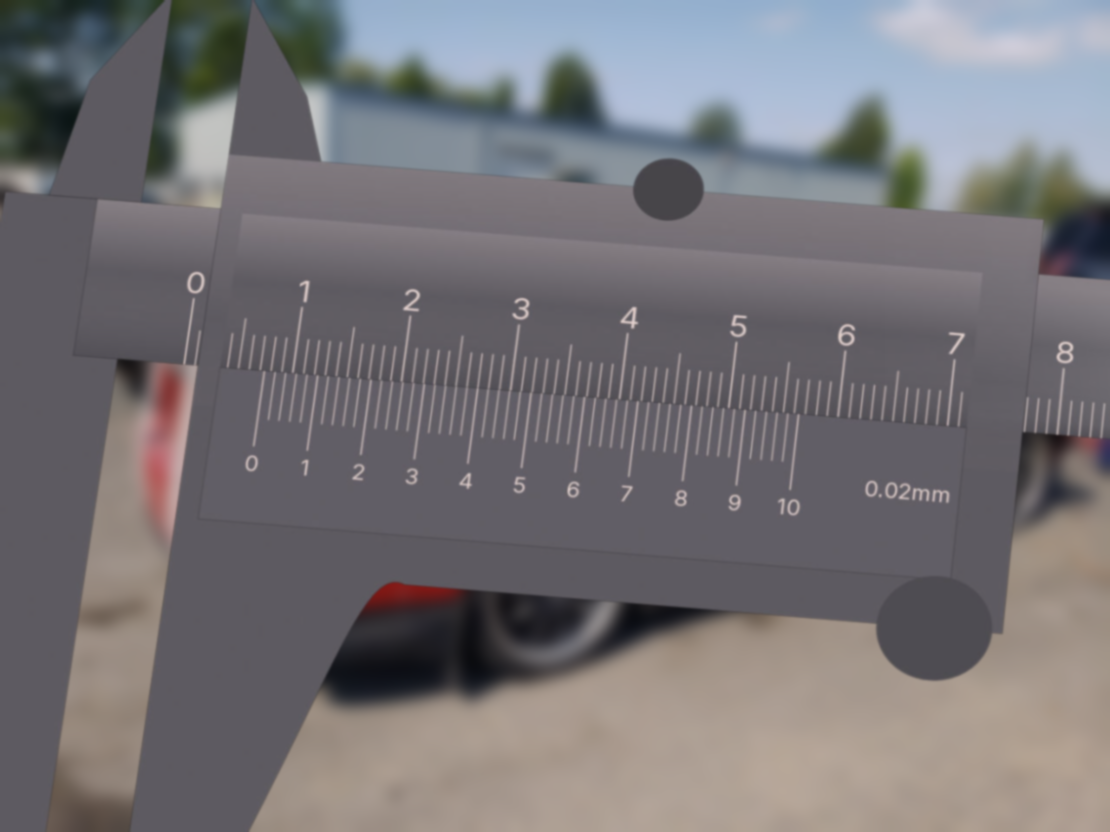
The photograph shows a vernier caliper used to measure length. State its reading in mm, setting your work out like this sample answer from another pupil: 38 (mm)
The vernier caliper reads 7.4 (mm)
